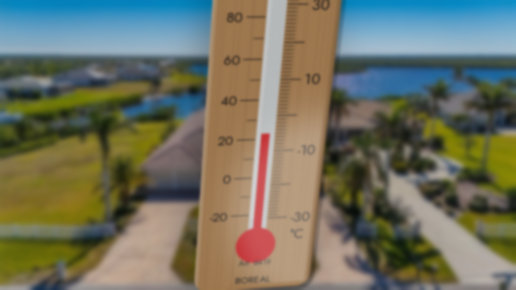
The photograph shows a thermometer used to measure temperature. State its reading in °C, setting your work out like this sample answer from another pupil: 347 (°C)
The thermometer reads -5 (°C)
